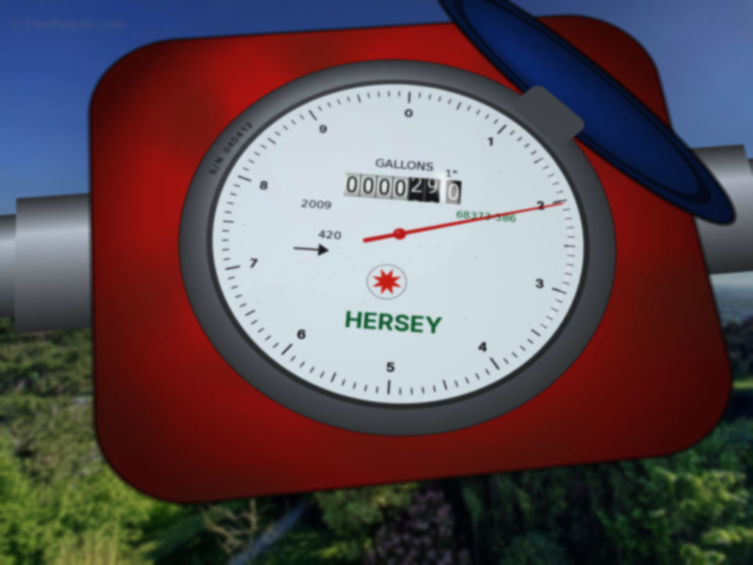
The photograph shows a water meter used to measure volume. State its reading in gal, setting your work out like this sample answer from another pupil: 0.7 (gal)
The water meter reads 292.0 (gal)
